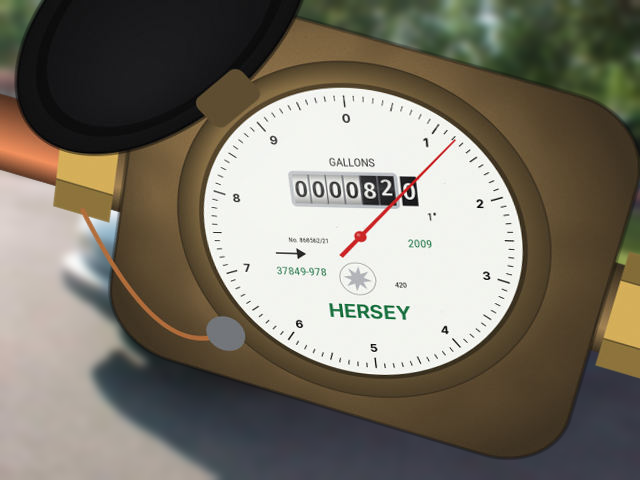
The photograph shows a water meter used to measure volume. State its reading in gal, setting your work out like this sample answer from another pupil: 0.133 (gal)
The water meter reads 821.2 (gal)
